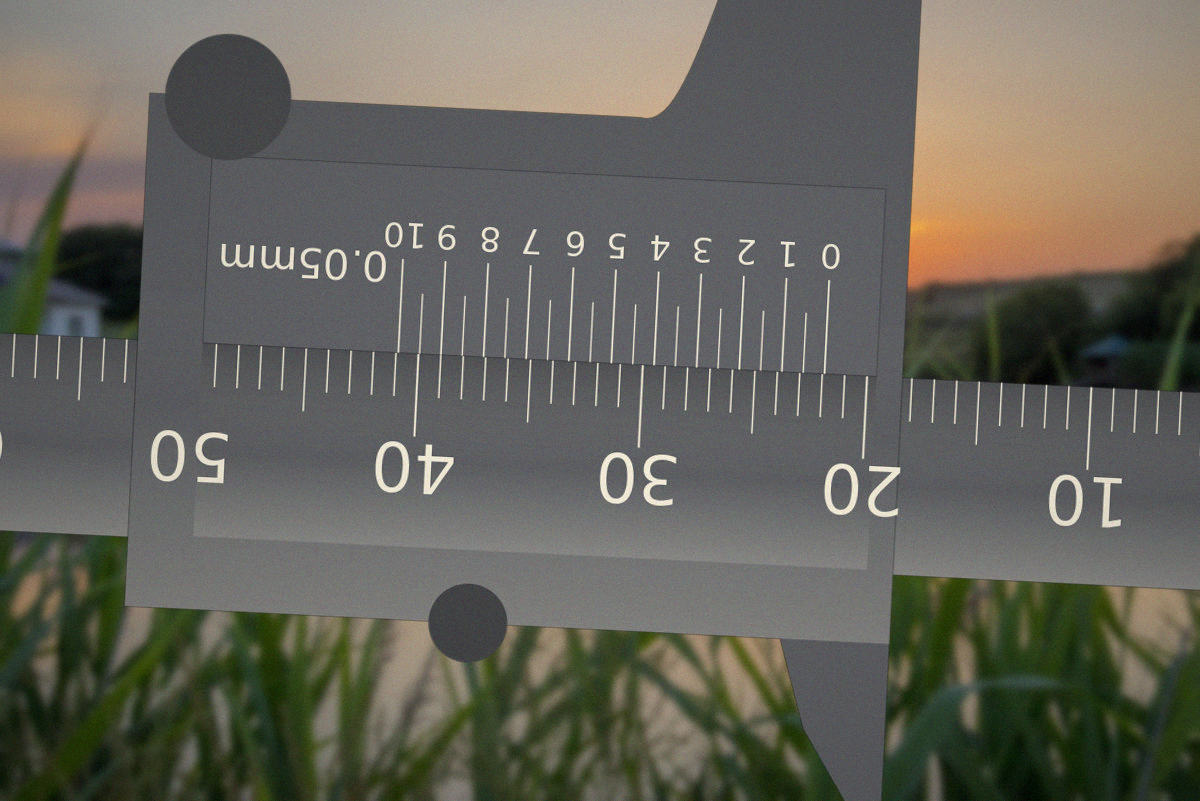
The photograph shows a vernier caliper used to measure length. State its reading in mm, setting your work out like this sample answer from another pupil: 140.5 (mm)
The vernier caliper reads 21.9 (mm)
